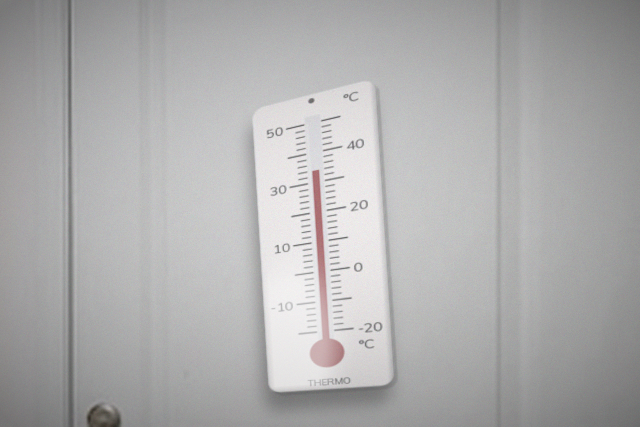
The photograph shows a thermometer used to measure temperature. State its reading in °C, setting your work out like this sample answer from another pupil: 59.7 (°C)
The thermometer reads 34 (°C)
